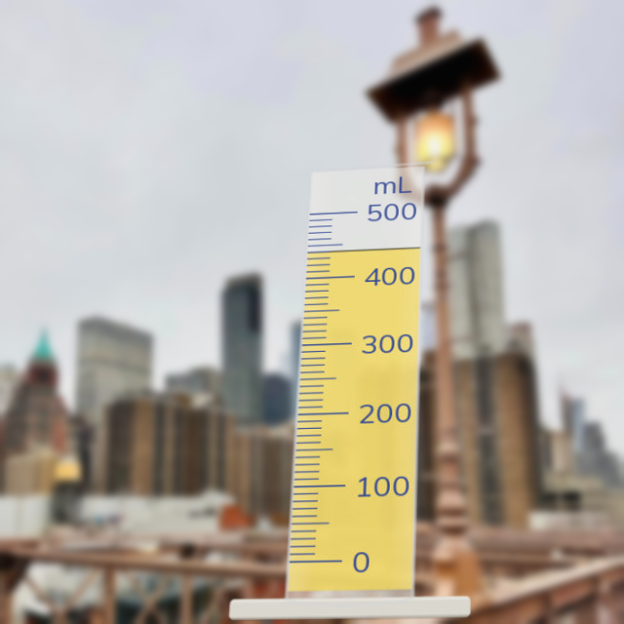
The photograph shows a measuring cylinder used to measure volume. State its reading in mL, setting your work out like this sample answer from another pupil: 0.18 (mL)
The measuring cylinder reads 440 (mL)
